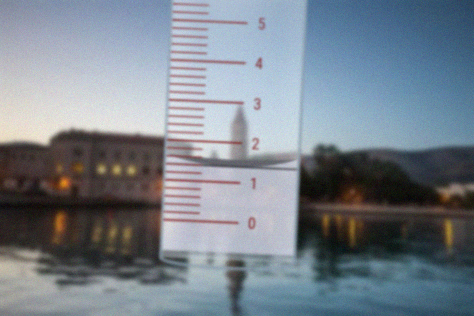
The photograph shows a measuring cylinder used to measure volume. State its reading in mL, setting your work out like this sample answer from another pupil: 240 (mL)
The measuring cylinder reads 1.4 (mL)
